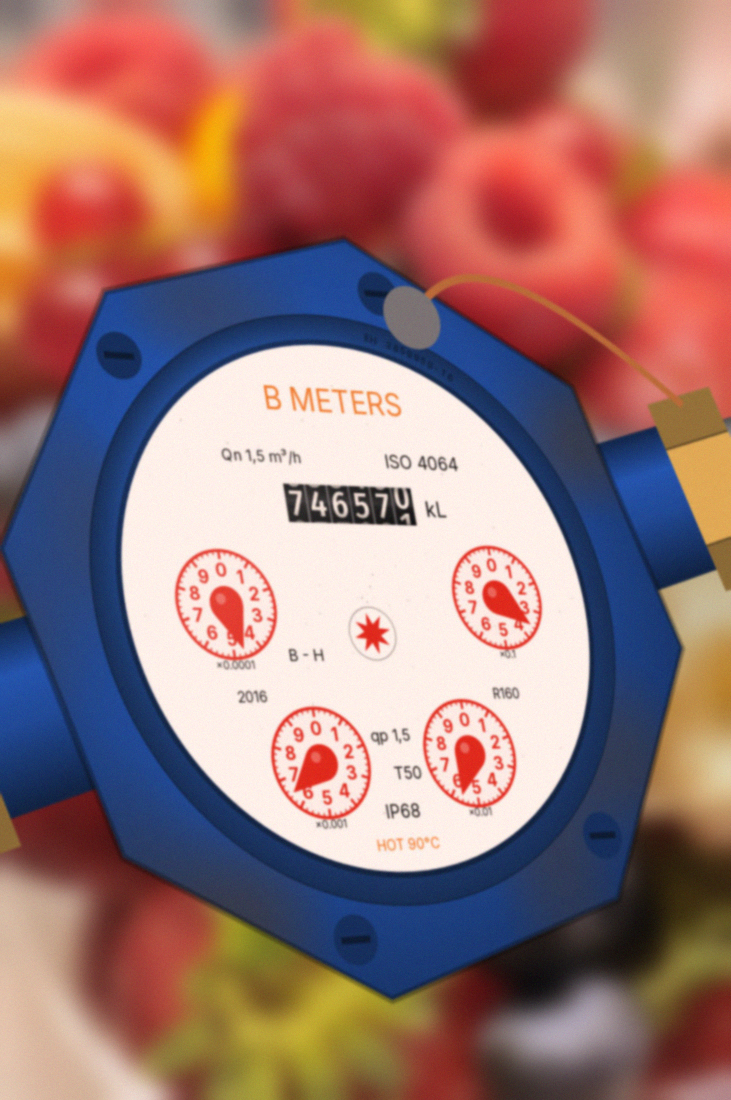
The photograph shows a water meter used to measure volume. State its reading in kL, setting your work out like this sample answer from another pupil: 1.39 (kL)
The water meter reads 746570.3564 (kL)
